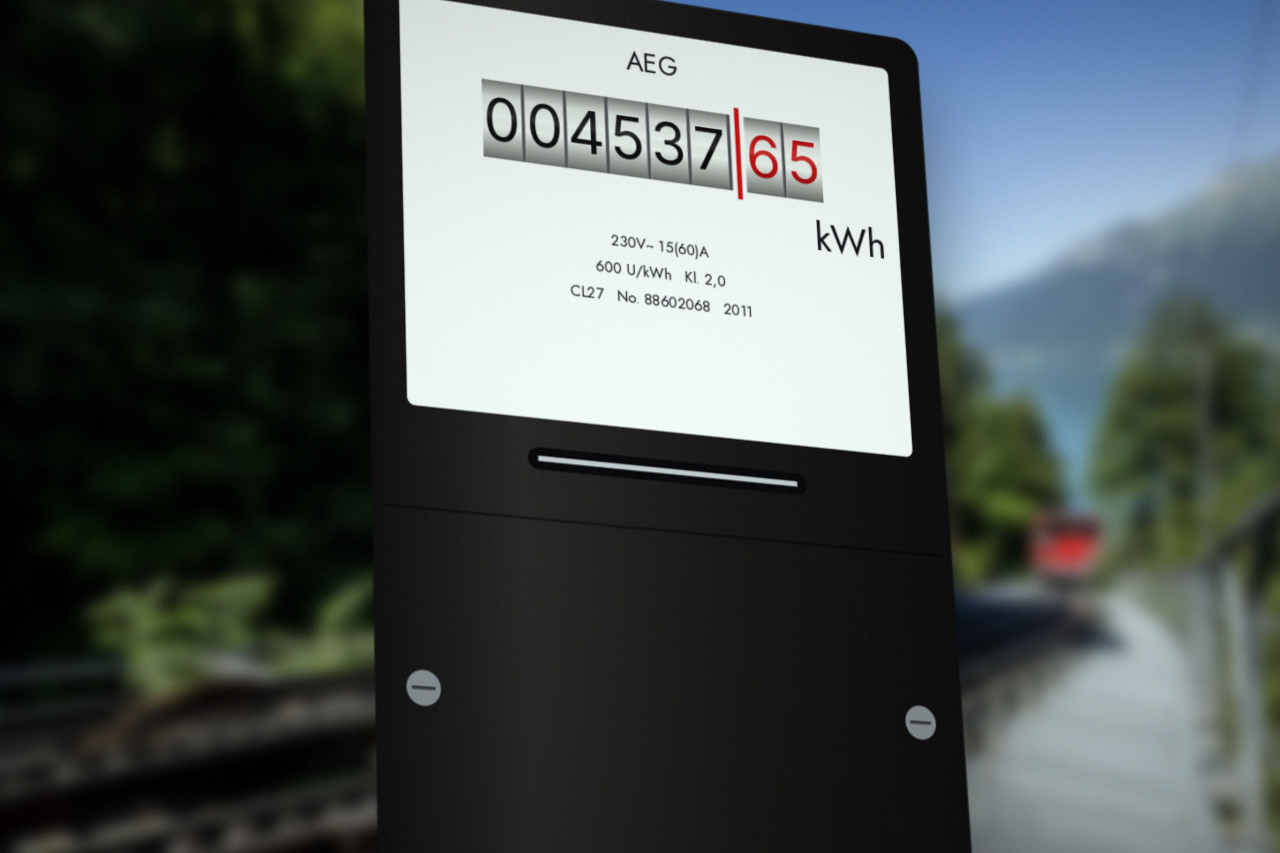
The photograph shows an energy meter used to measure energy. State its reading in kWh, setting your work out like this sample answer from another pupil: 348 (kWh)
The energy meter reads 4537.65 (kWh)
